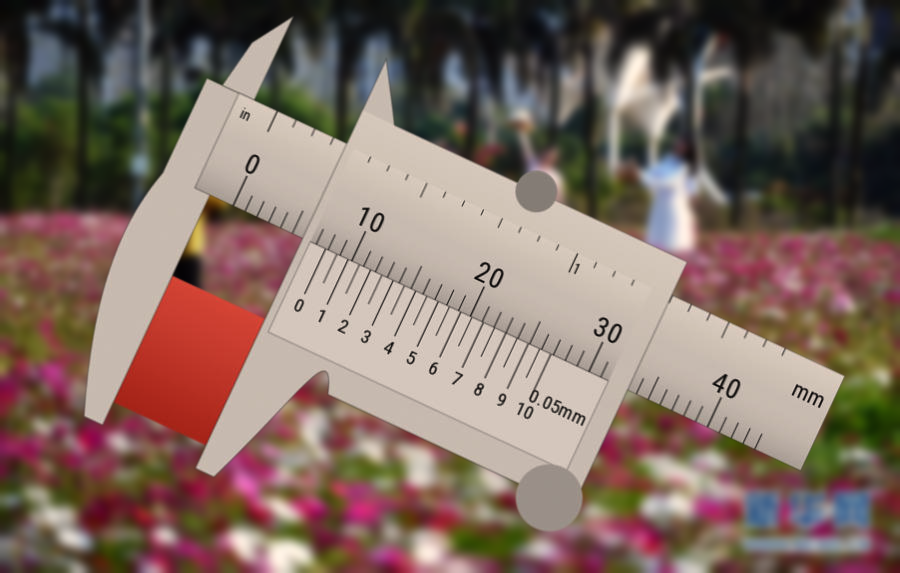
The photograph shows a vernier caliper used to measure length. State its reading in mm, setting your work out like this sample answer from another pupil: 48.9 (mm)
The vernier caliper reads 7.8 (mm)
